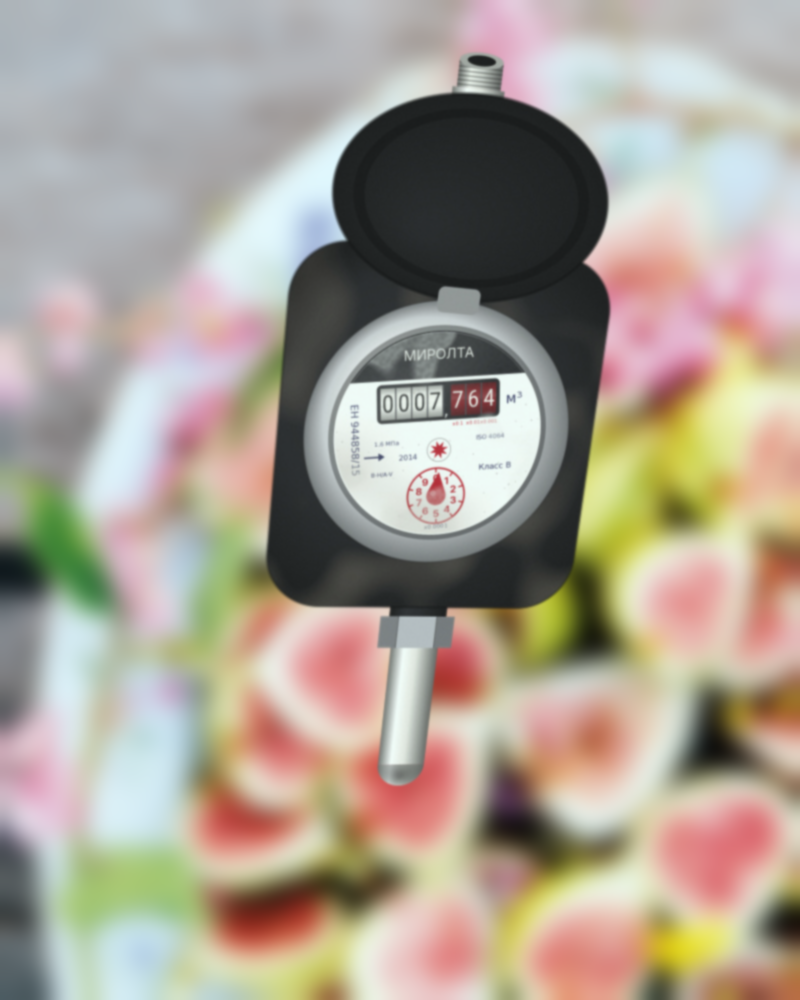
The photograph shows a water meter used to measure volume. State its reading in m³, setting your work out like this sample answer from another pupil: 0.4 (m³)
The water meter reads 7.7640 (m³)
